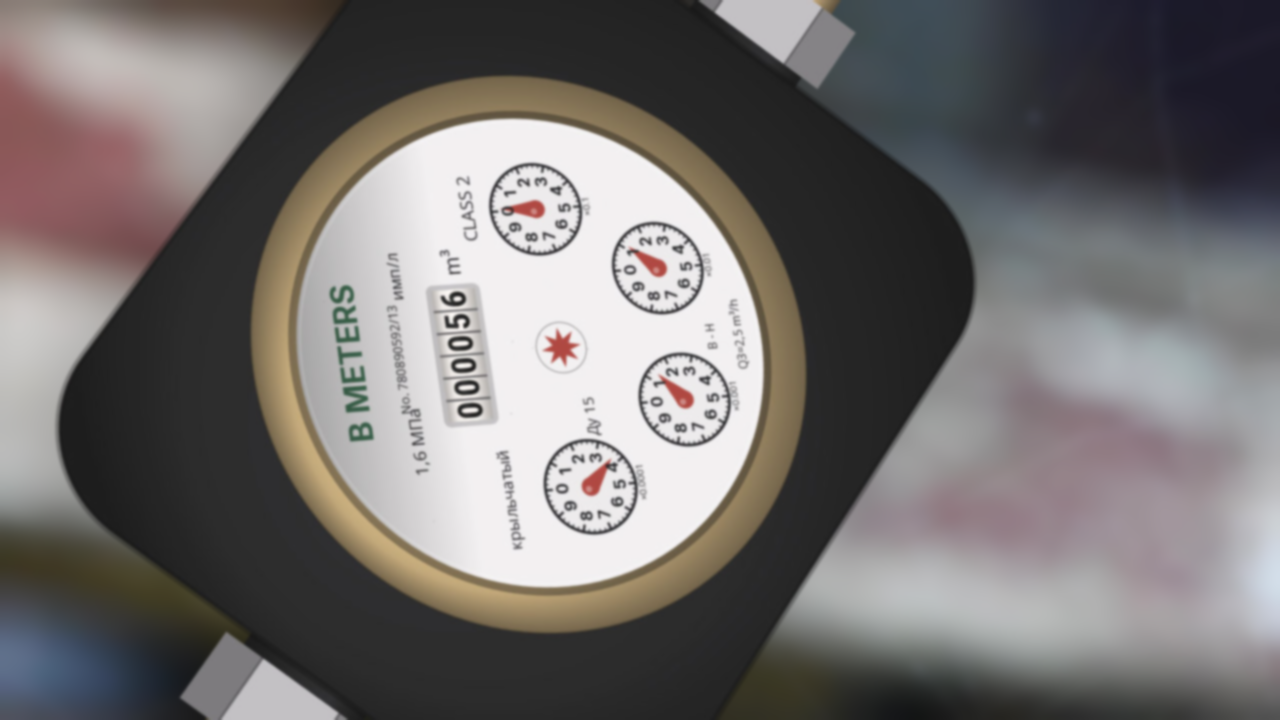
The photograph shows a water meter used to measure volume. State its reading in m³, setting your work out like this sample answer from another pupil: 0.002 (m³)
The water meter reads 56.0113 (m³)
